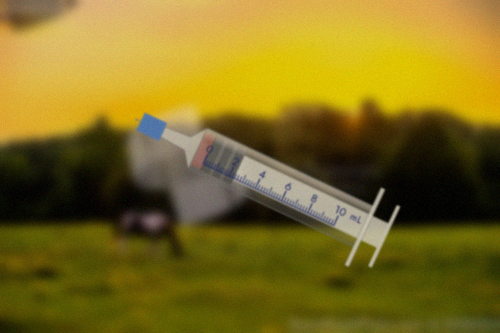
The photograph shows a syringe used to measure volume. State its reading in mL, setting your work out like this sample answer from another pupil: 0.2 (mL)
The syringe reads 0 (mL)
